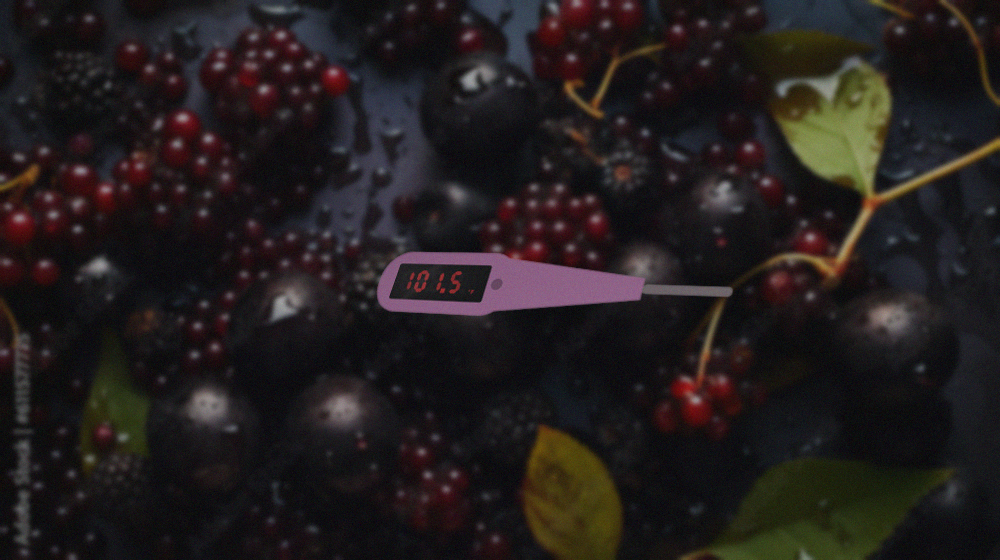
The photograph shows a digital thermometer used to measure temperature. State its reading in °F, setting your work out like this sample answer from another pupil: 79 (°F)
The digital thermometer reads 101.5 (°F)
